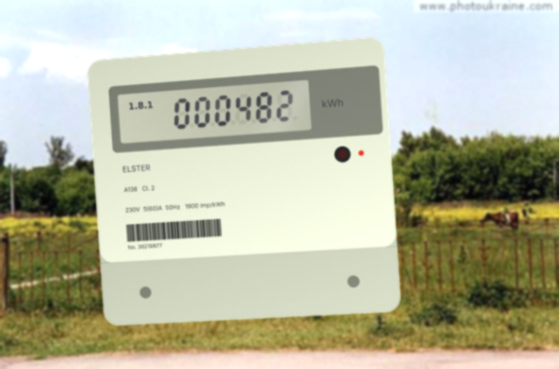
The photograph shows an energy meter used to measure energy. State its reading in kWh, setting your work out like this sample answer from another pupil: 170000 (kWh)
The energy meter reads 482 (kWh)
